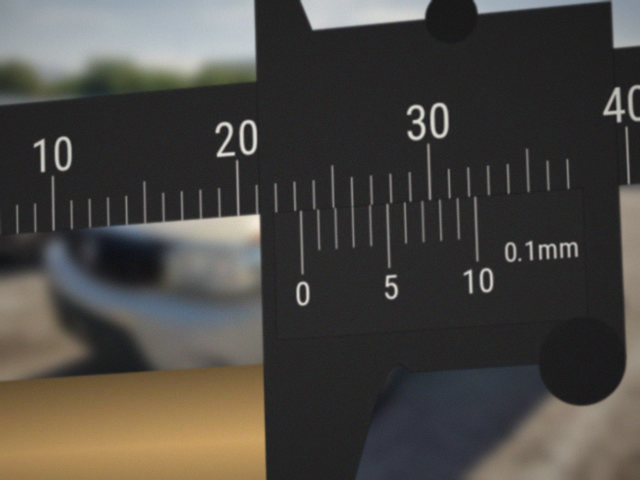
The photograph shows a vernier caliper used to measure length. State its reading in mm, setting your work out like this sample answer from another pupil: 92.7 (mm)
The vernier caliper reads 23.3 (mm)
